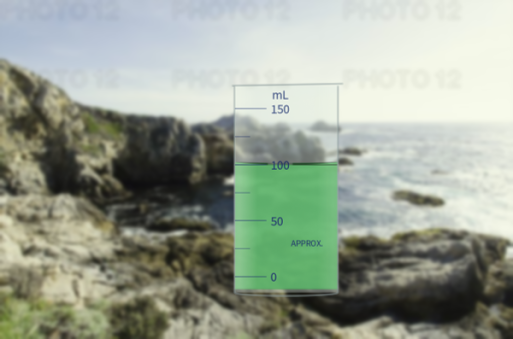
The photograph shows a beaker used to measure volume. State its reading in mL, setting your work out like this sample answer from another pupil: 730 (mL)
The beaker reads 100 (mL)
